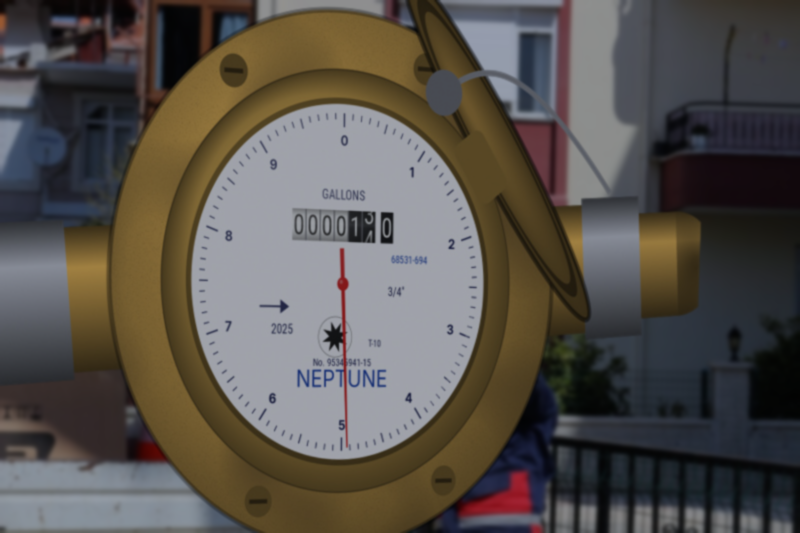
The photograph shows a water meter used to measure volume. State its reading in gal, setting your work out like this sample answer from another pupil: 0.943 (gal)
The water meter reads 134.9 (gal)
